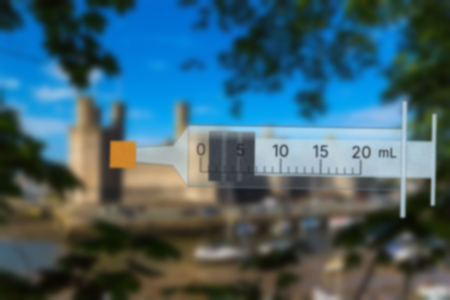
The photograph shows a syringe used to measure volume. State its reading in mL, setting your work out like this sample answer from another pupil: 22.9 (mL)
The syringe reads 1 (mL)
